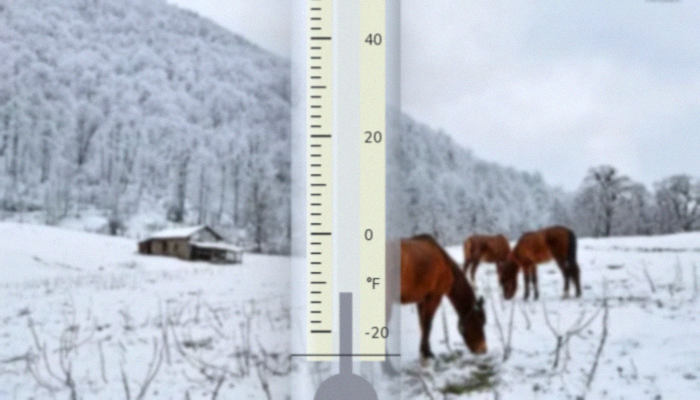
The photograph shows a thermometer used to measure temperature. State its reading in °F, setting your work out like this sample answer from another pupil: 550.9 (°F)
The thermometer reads -12 (°F)
